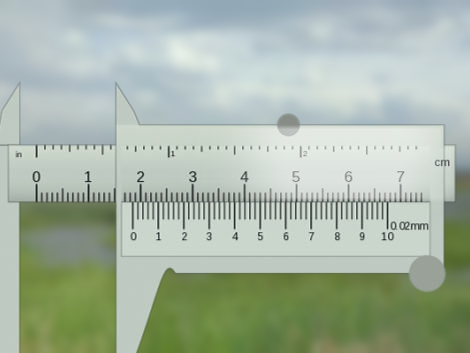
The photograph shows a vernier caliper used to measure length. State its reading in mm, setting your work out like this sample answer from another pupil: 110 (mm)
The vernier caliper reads 18.5 (mm)
